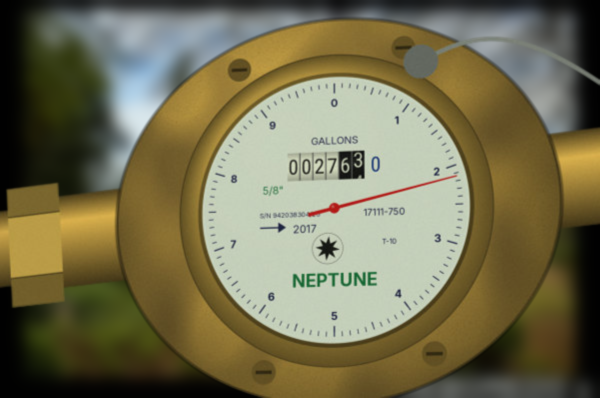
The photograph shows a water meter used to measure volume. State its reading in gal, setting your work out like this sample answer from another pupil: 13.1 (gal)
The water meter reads 27632.1 (gal)
